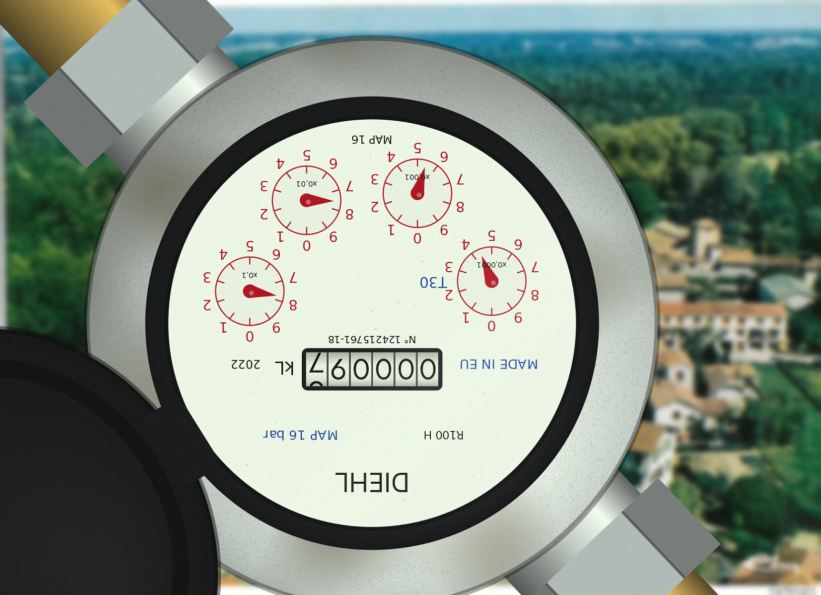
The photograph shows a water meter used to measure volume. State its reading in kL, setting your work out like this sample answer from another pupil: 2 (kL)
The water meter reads 96.7754 (kL)
